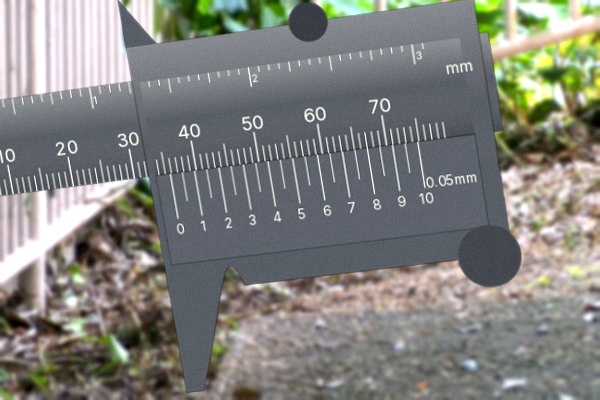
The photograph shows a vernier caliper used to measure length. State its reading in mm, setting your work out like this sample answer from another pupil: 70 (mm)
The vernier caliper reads 35.8 (mm)
